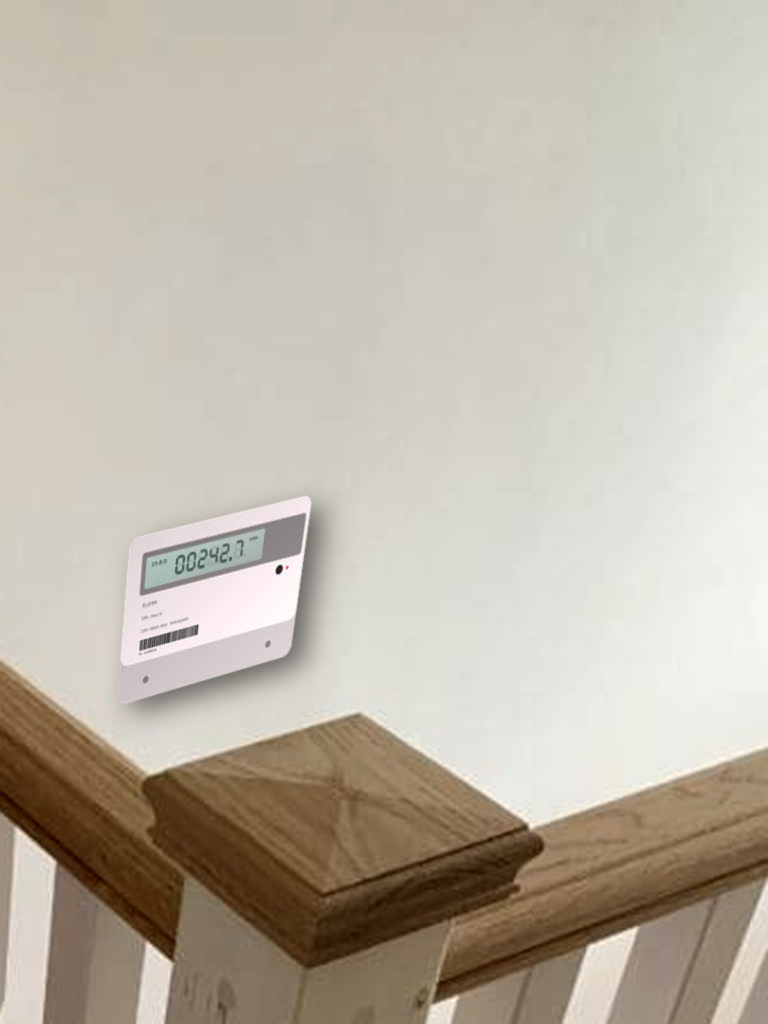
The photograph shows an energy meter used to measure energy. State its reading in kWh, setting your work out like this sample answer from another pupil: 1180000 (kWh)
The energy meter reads 242.7 (kWh)
